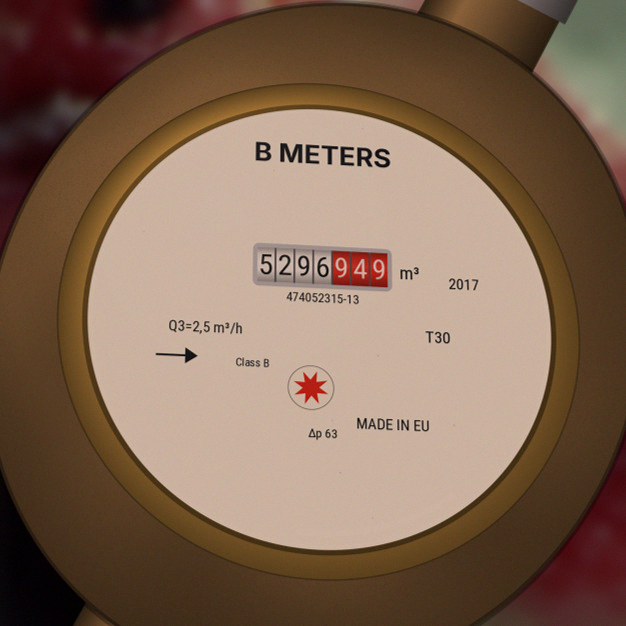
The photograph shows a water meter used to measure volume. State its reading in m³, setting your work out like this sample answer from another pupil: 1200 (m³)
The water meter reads 5296.949 (m³)
